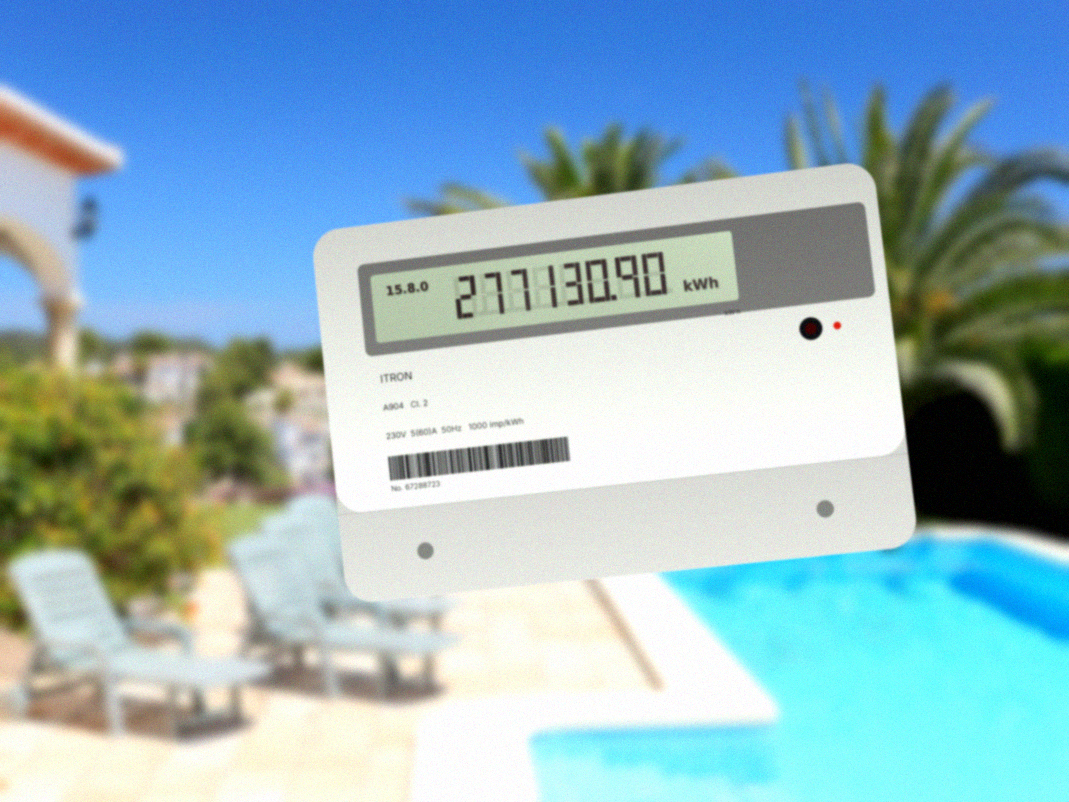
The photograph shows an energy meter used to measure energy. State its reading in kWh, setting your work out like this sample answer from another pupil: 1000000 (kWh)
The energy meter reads 277130.90 (kWh)
